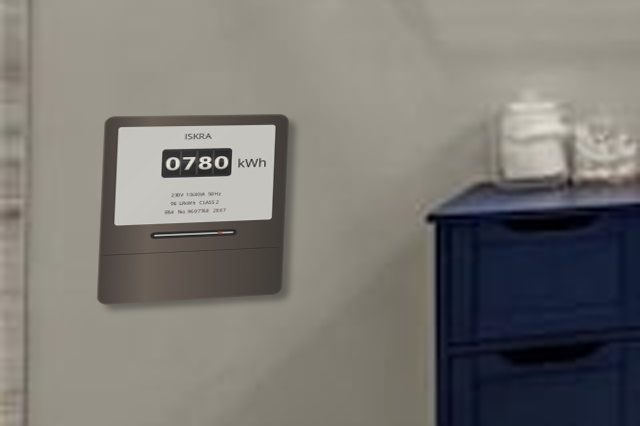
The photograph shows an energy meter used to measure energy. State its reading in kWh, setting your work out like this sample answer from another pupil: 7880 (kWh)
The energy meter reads 780 (kWh)
